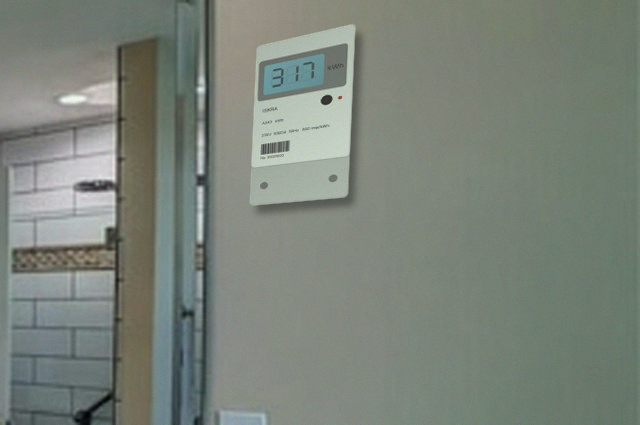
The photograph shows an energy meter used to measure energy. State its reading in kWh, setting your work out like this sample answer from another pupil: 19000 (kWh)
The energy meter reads 317 (kWh)
